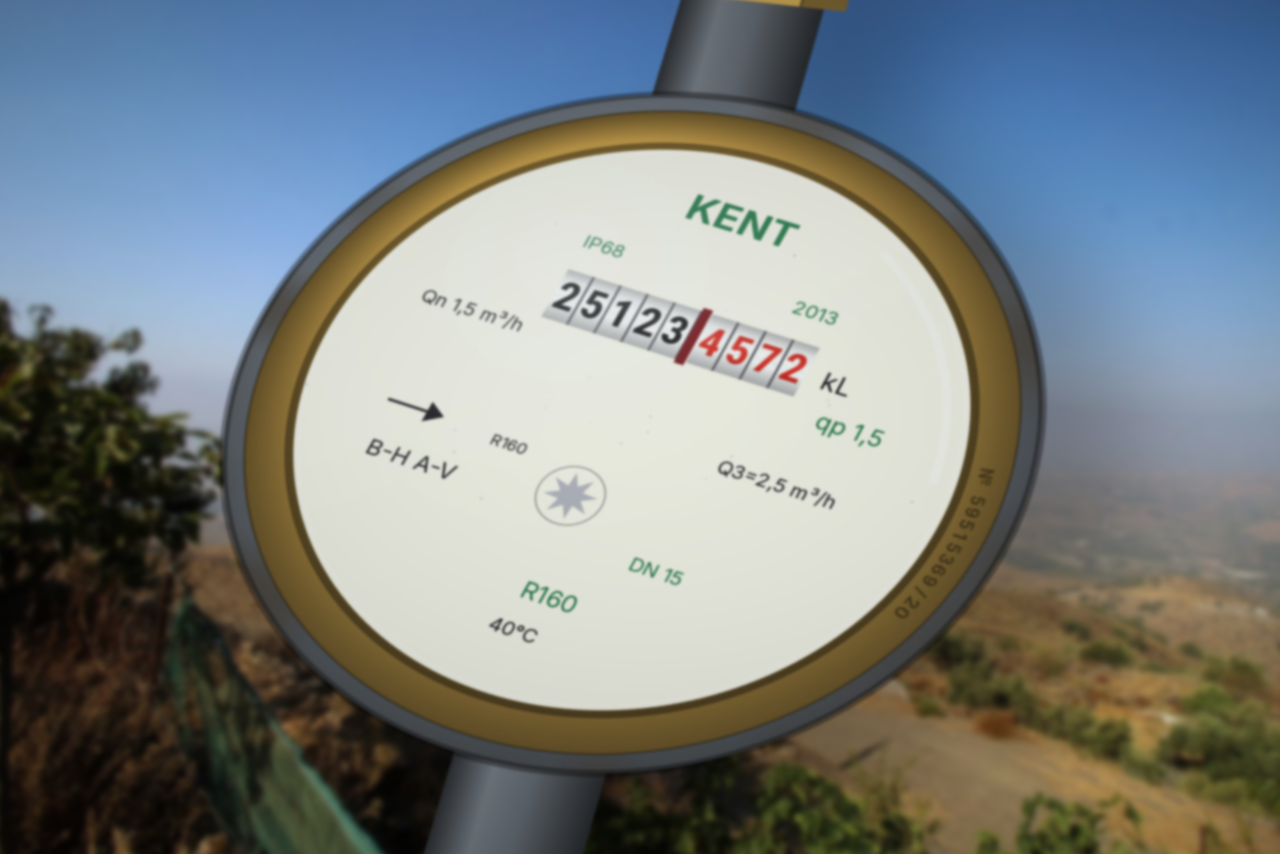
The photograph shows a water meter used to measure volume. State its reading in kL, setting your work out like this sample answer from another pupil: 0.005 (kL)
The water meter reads 25123.4572 (kL)
